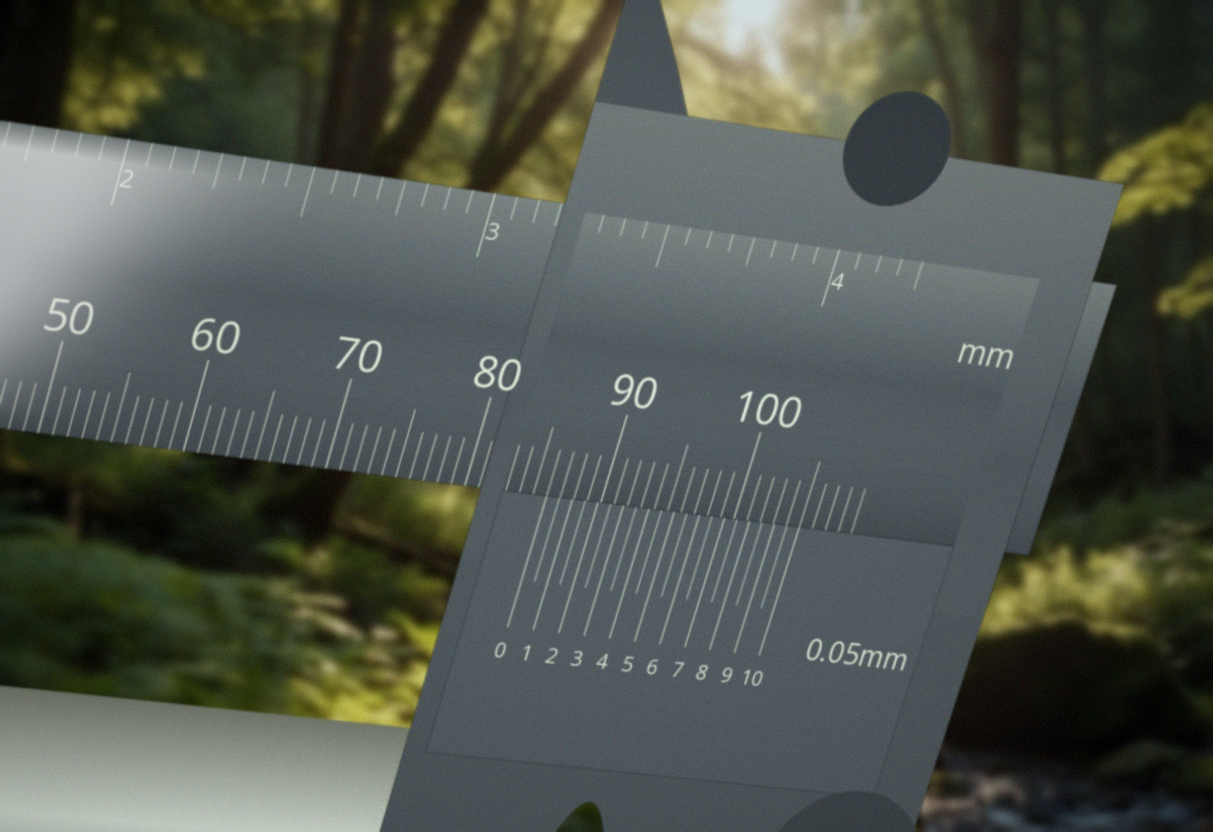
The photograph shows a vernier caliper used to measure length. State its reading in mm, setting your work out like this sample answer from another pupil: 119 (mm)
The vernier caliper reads 86.0 (mm)
